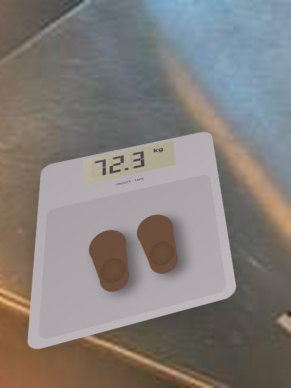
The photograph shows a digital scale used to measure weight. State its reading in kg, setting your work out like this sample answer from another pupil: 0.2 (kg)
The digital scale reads 72.3 (kg)
